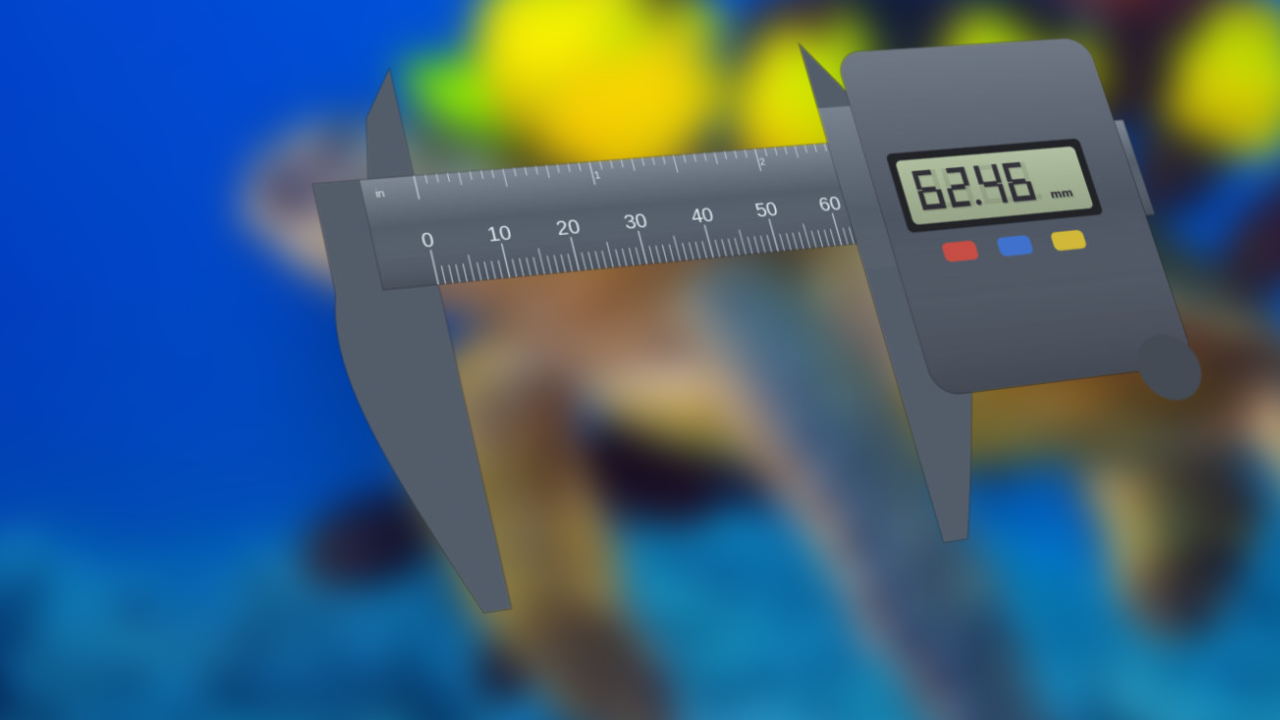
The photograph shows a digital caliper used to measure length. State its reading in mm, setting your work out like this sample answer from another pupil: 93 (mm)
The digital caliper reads 62.46 (mm)
